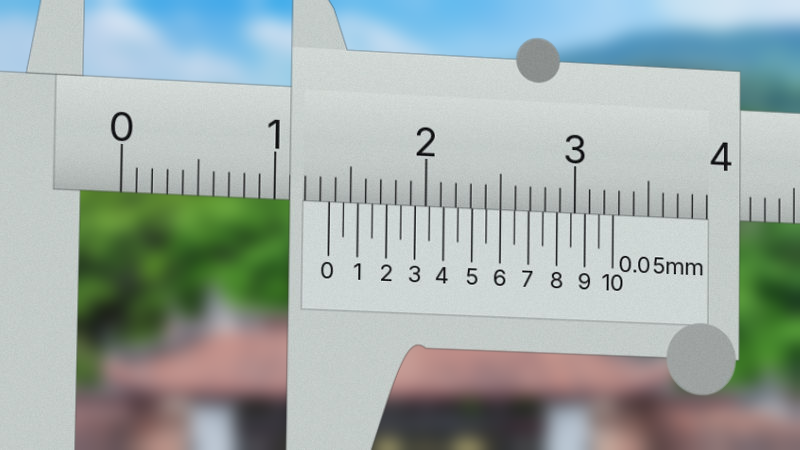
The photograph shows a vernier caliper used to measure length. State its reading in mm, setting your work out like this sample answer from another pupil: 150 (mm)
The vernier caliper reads 13.6 (mm)
